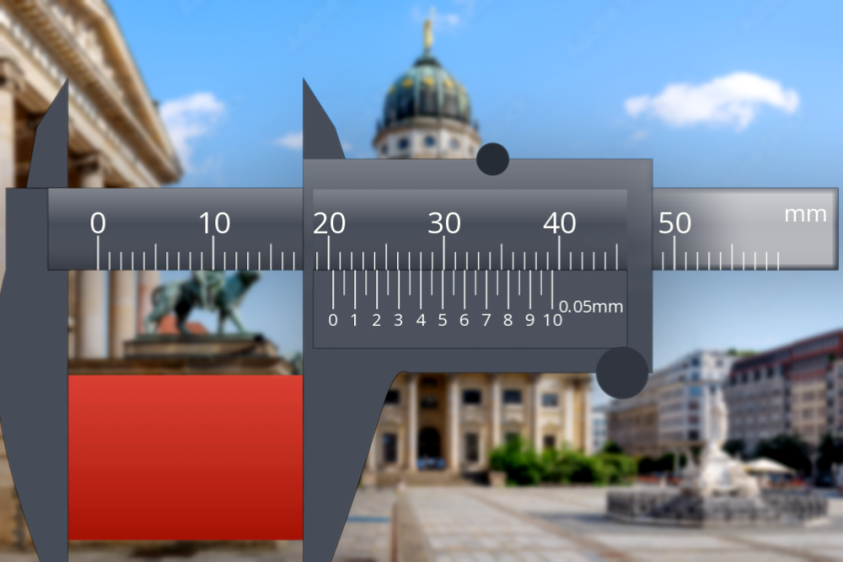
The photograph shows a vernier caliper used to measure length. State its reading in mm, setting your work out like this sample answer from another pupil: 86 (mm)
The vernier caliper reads 20.4 (mm)
